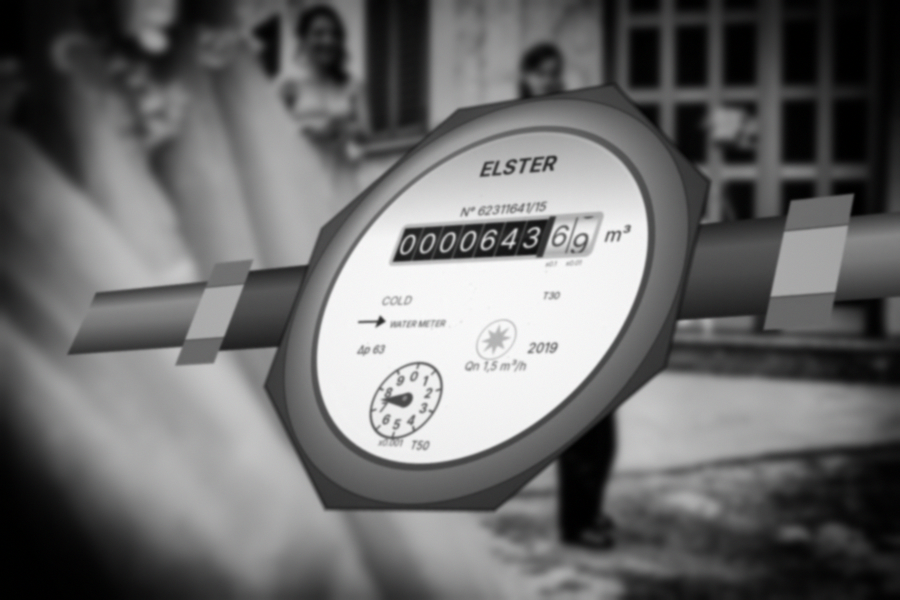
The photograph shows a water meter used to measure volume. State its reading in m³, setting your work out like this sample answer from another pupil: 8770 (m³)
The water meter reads 643.687 (m³)
